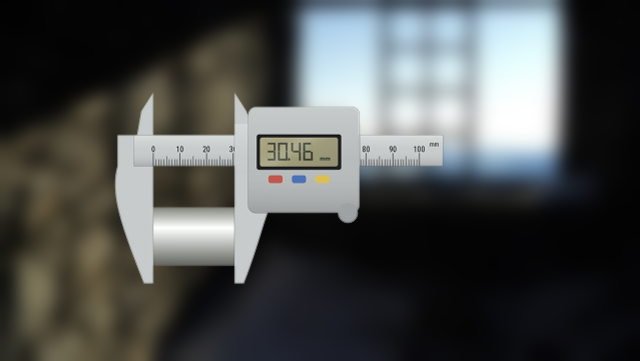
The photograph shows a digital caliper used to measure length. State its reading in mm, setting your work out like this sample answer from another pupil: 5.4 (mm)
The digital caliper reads 30.46 (mm)
